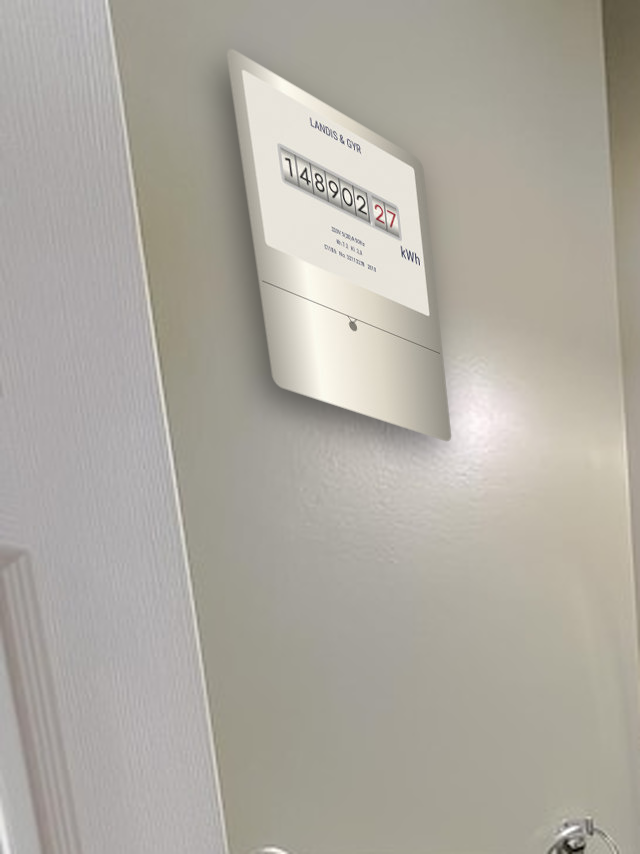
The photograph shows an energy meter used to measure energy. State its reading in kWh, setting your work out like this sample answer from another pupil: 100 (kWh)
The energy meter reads 148902.27 (kWh)
